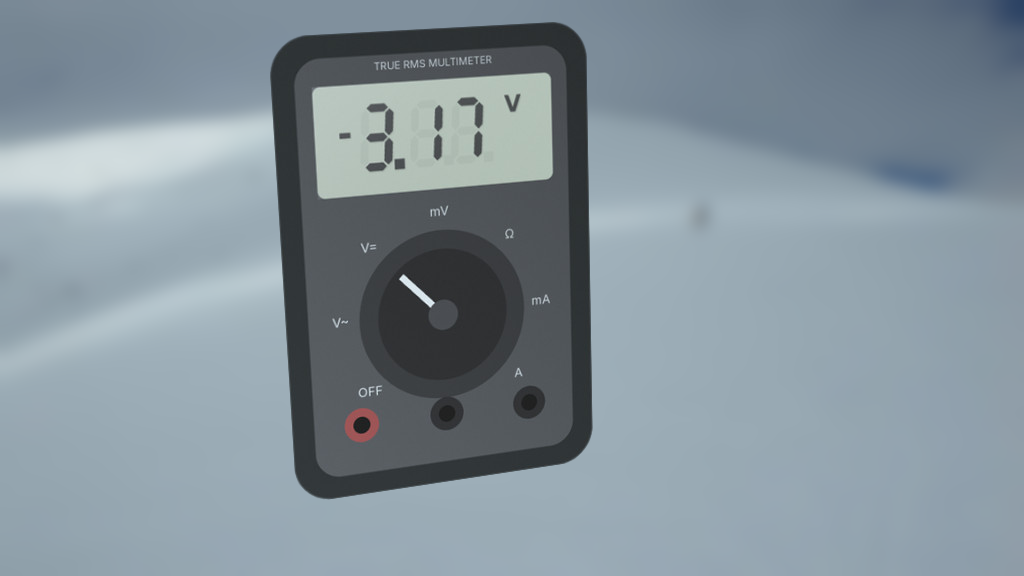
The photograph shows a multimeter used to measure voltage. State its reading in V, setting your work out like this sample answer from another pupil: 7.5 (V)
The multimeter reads -3.17 (V)
